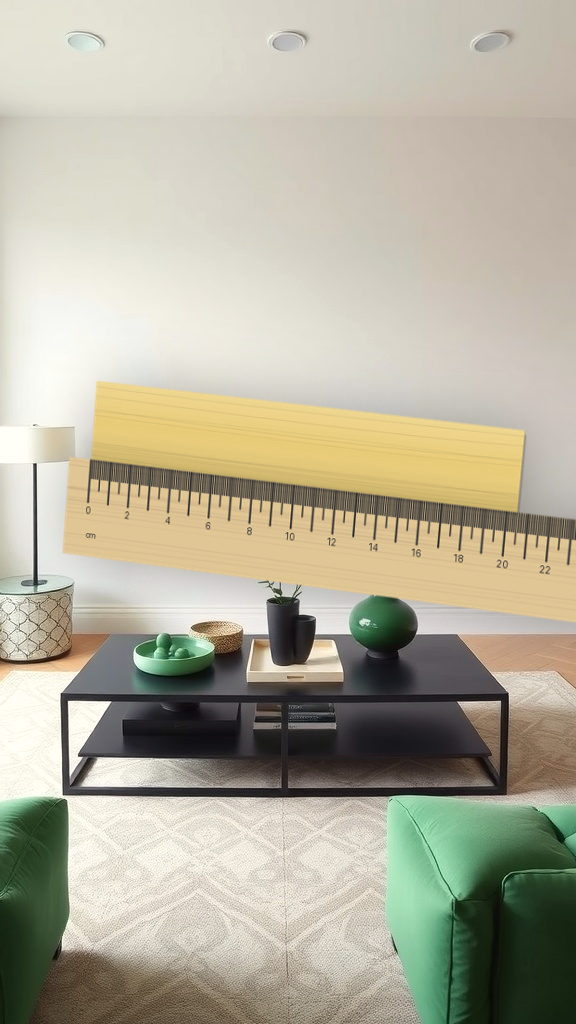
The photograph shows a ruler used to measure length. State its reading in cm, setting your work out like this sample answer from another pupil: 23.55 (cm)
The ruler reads 20.5 (cm)
